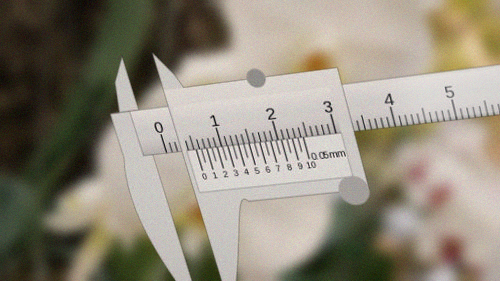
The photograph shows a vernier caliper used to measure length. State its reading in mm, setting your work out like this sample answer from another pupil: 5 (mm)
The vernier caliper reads 5.4 (mm)
